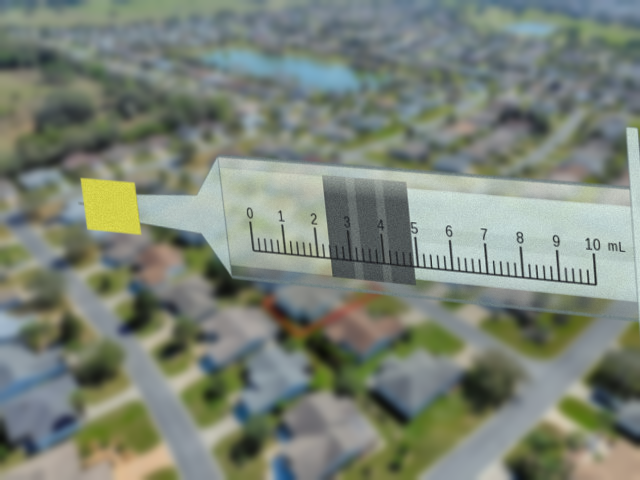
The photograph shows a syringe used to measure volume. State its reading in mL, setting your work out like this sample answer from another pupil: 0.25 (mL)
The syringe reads 2.4 (mL)
